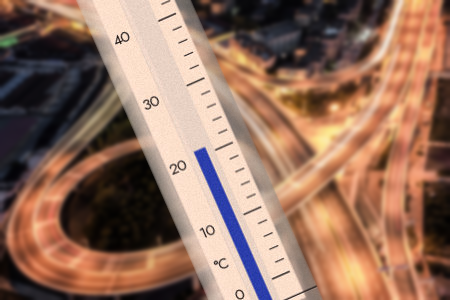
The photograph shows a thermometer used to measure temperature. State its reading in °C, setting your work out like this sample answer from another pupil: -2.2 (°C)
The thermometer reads 21 (°C)
